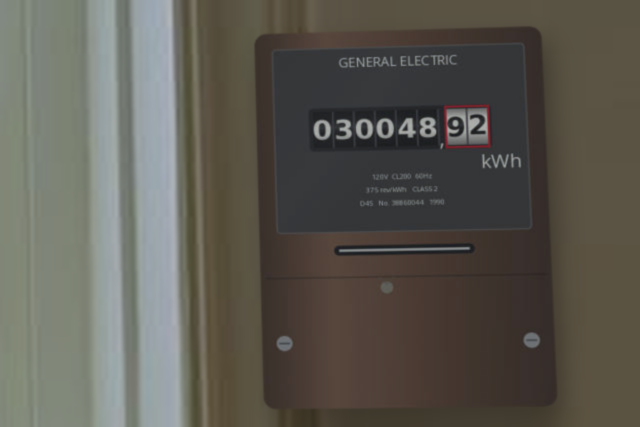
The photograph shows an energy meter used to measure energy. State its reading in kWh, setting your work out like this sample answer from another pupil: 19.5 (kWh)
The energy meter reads 30048.92 (kWh)
